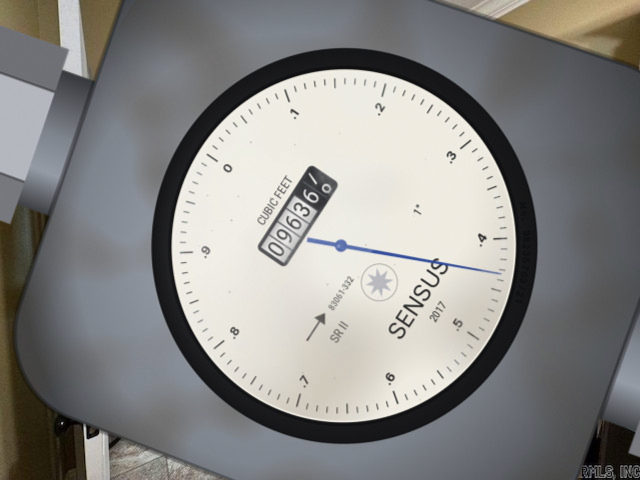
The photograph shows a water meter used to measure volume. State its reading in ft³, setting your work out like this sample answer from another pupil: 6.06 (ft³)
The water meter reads 96367.43 (ft³)
